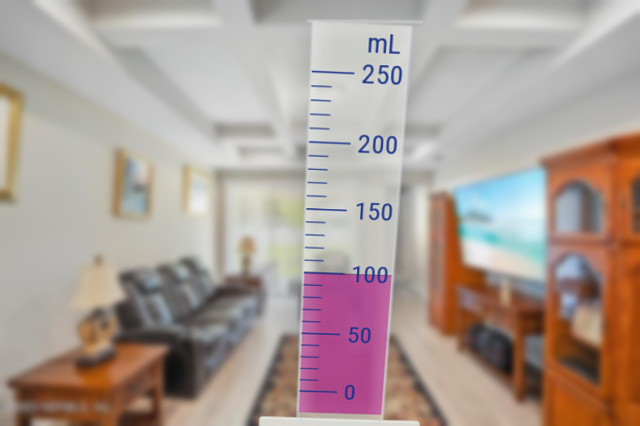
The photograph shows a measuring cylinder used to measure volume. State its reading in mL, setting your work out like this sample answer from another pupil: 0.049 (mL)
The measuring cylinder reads 100 (mL)
